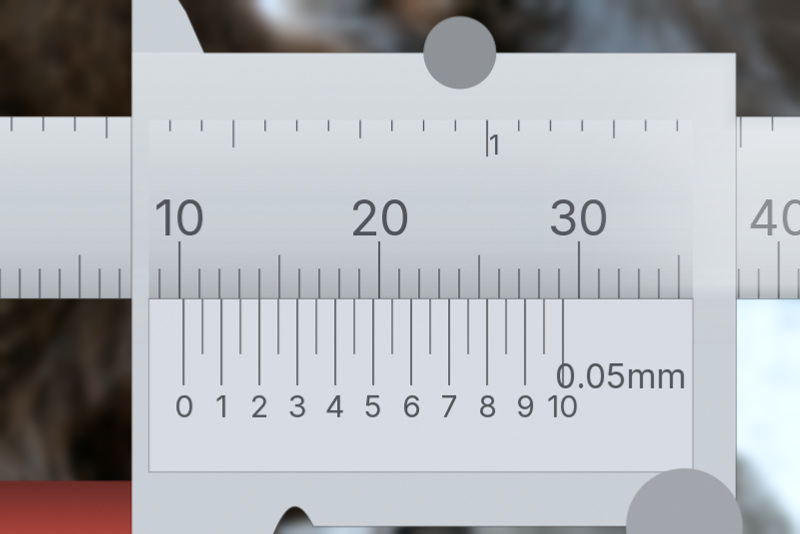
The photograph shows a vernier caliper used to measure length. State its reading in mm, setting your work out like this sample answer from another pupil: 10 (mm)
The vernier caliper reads 10.2 (mm)
